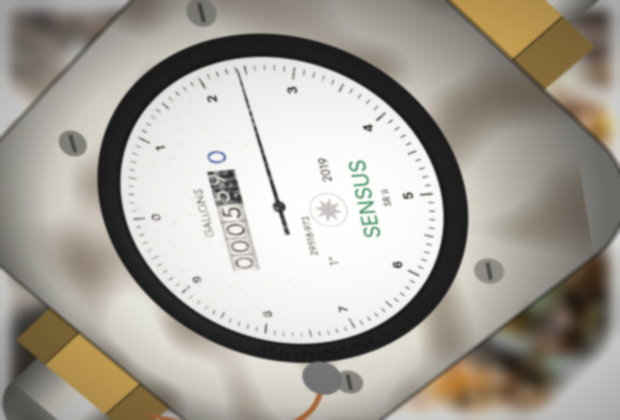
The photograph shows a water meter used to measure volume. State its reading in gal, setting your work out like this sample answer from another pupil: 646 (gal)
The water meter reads 5592.4 (gal)
